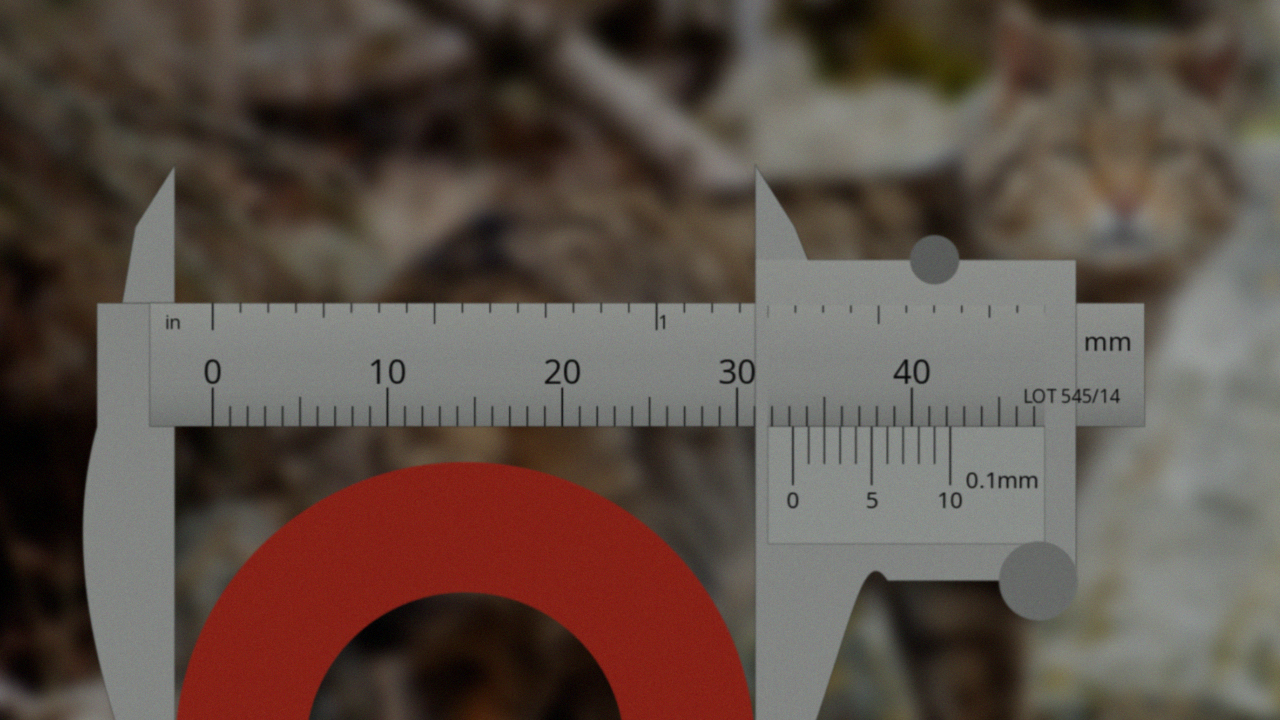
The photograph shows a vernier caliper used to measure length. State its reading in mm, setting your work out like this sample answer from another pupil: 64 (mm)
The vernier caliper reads 33.2 (mm)
